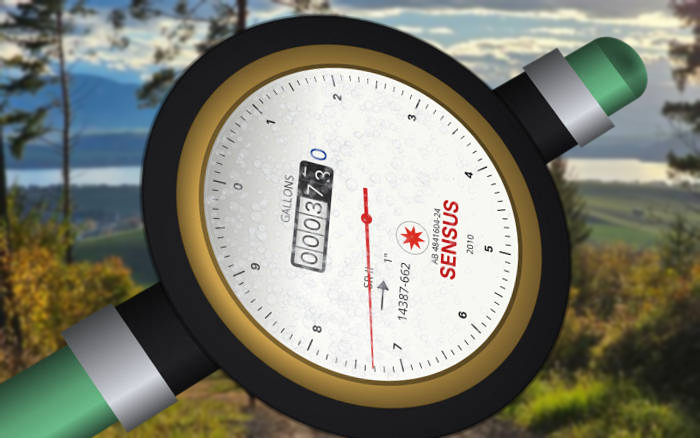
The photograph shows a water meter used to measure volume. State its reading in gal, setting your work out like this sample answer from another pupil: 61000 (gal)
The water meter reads 3727.3 (gal)
